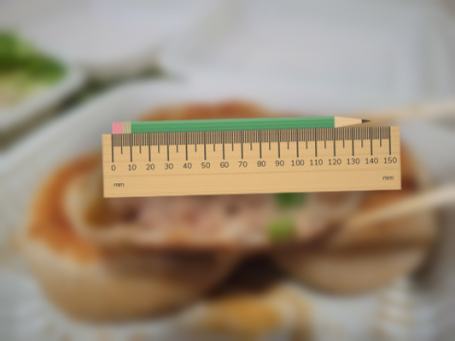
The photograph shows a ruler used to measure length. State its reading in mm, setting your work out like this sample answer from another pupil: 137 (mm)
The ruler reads 140 (mm)
